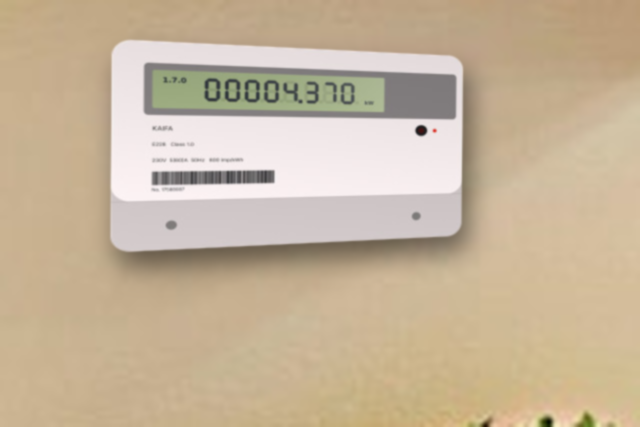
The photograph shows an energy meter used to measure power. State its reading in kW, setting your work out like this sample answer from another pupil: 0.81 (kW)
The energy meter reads 4.370 (kW)
